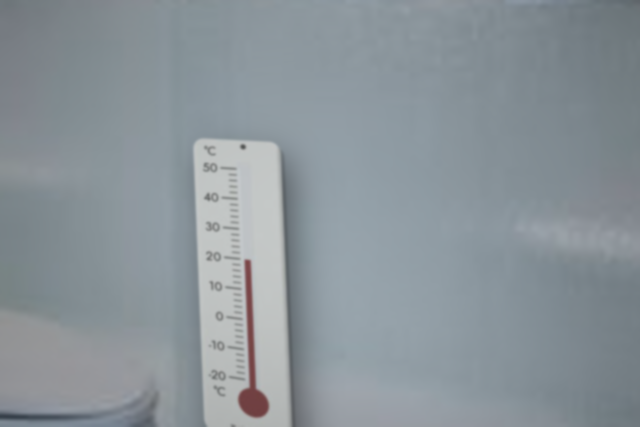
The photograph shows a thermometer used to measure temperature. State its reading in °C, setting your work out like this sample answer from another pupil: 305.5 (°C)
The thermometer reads 20 (°C)
